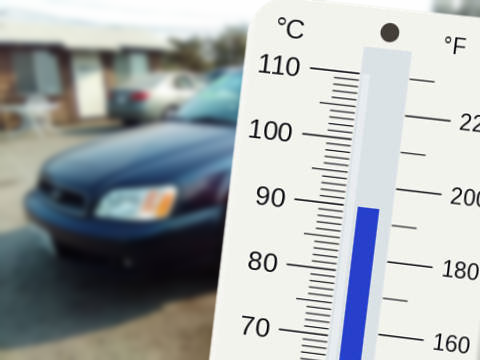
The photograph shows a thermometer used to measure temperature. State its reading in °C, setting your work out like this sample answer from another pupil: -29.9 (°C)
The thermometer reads 90 (°C)
